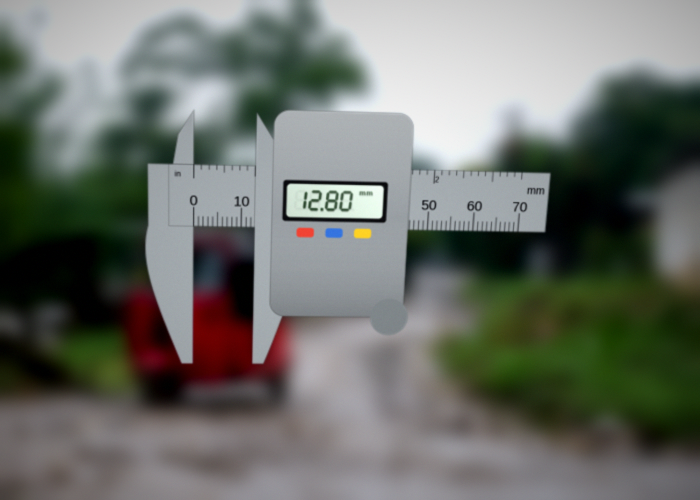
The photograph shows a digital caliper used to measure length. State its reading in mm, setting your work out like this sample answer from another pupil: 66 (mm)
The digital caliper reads 12.80 (mm)
